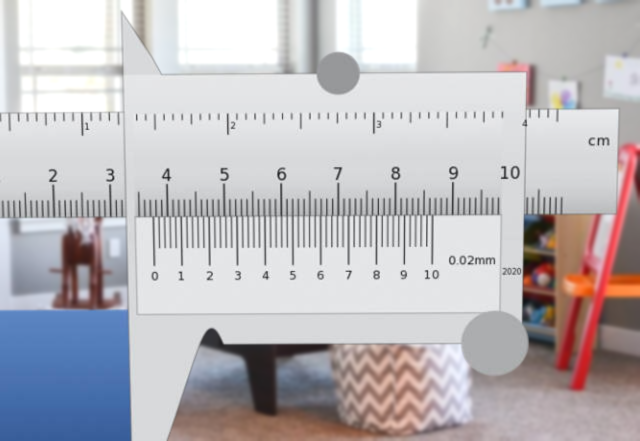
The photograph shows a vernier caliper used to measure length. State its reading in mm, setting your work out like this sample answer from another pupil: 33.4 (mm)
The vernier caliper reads 37.5 (mm)
